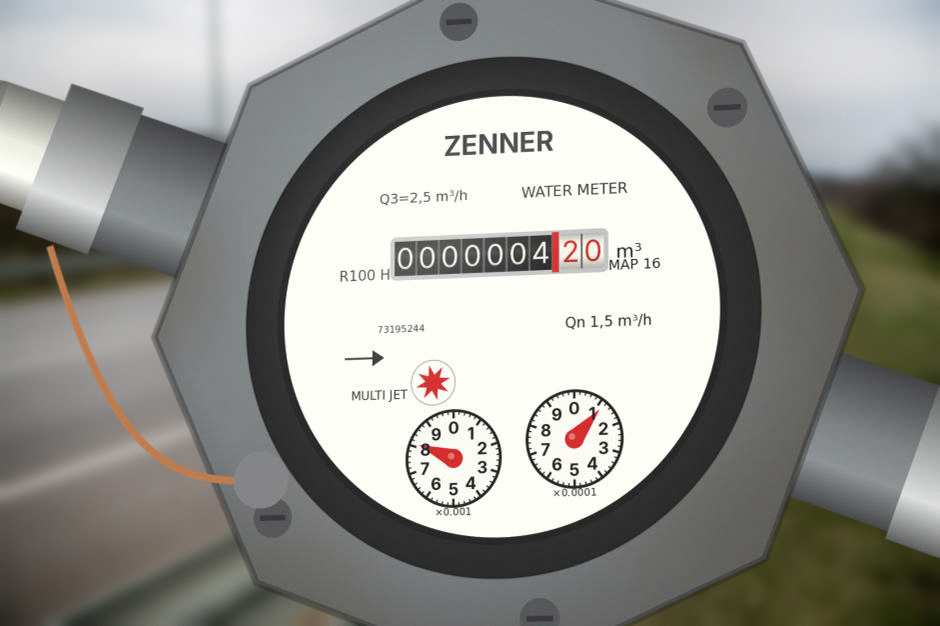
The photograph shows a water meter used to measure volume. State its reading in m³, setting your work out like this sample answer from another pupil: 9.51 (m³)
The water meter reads 4.2081 (m³)
